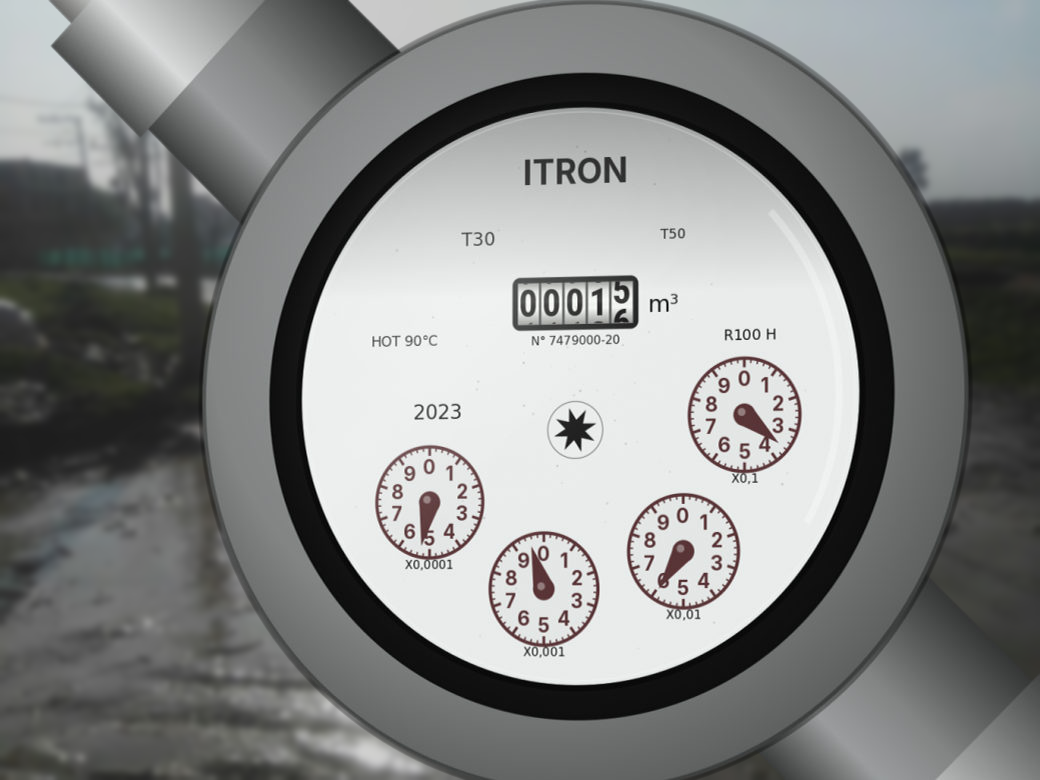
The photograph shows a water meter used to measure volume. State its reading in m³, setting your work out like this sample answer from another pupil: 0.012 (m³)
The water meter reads 15.3595 (m³)
